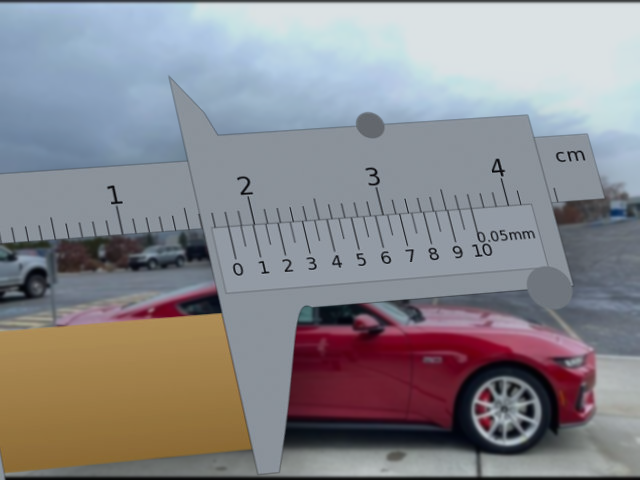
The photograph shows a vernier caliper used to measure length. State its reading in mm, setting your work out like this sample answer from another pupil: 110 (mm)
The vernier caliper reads 18.0 (mm)
